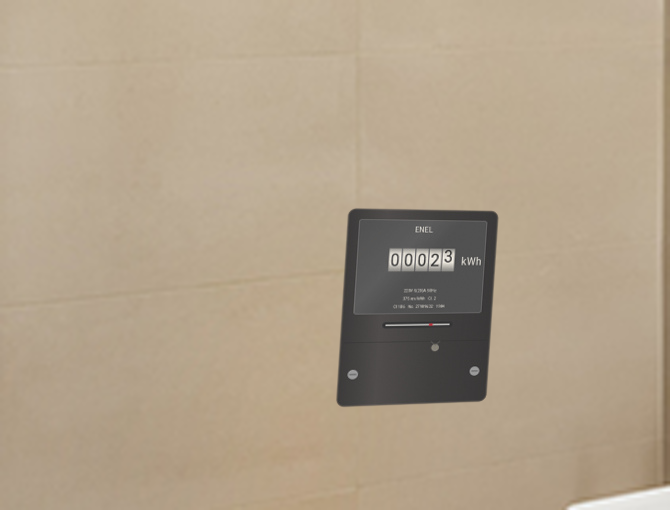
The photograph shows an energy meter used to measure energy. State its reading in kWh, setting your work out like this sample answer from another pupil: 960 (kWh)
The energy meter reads 23 (kWh)
